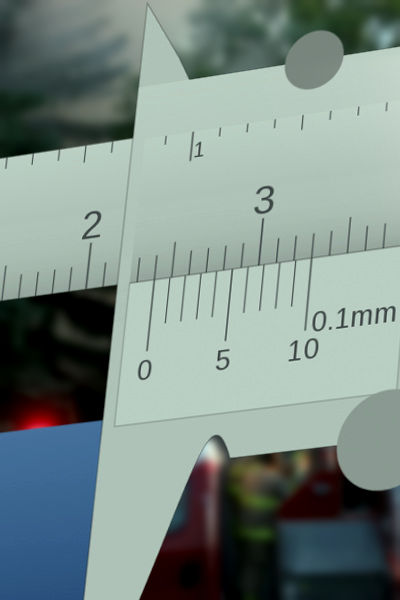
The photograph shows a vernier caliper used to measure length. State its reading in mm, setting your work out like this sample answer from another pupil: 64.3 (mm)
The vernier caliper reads 24.0 (mm)
